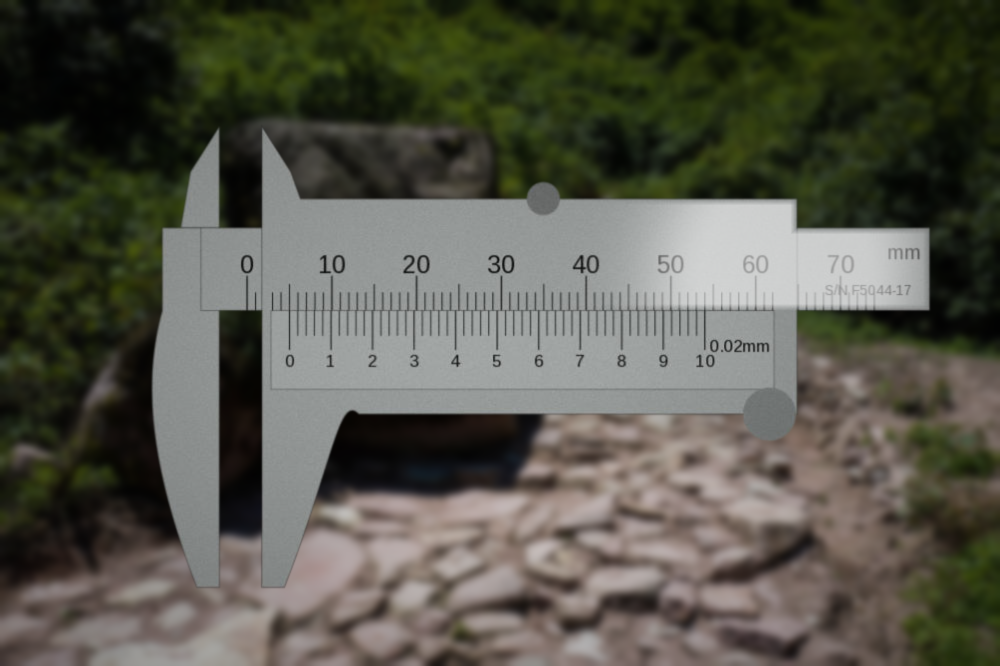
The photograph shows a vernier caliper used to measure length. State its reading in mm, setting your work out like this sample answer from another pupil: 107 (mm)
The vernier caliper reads 5.0 (mm)
